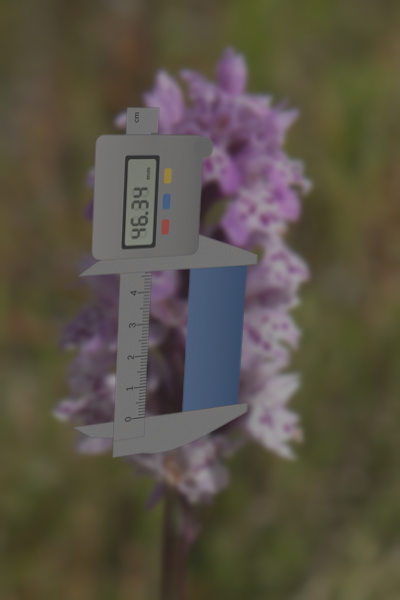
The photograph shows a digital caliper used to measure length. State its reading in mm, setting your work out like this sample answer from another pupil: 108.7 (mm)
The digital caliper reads 46.34 (mm)
